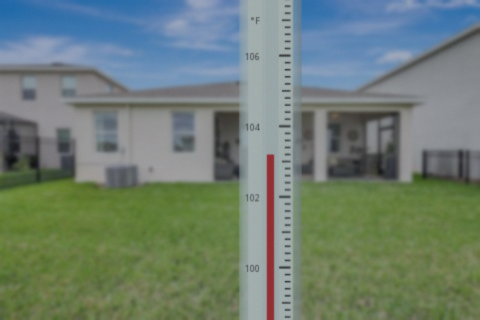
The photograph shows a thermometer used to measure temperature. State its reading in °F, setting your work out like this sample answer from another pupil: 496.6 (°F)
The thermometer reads 103.2 (°F)
